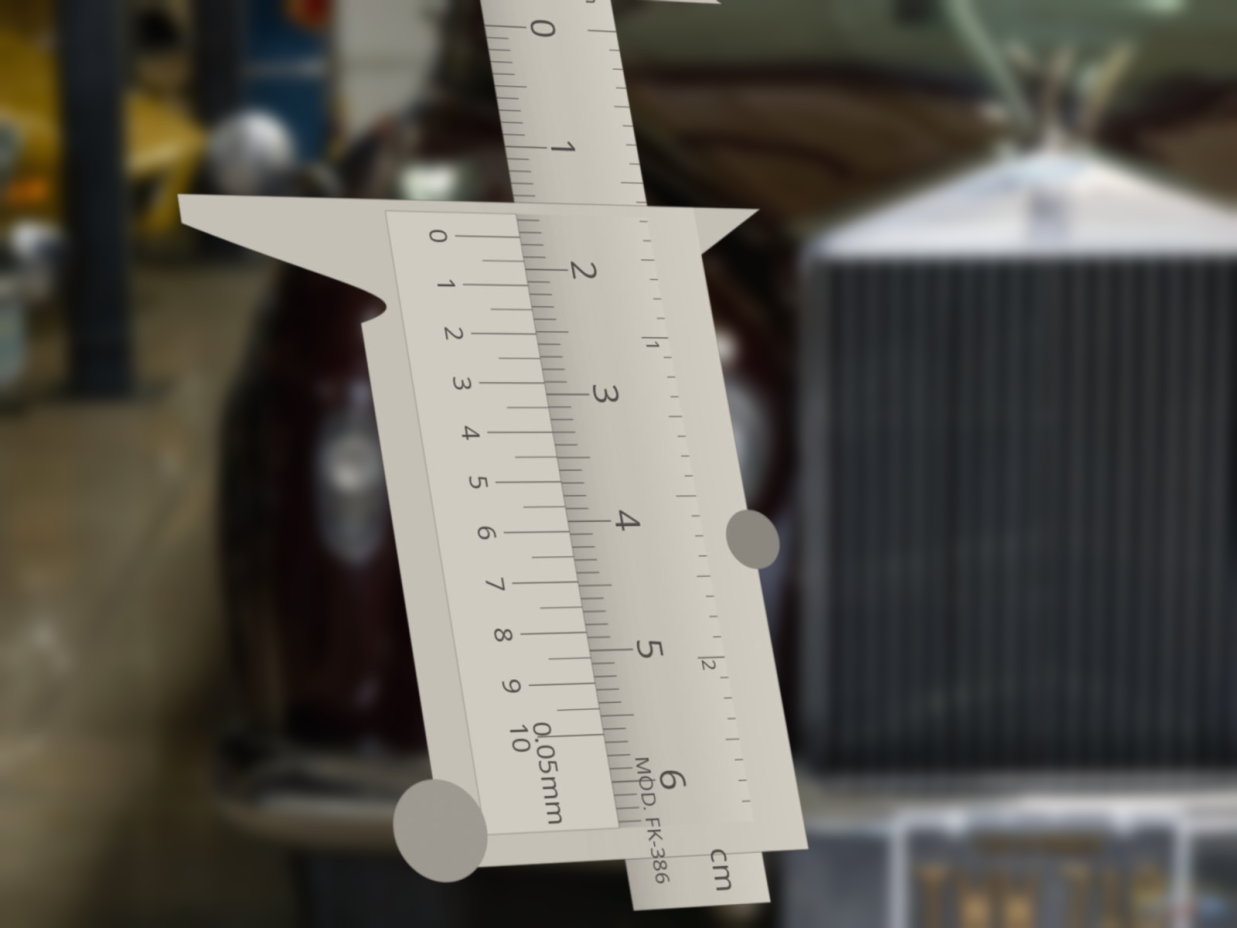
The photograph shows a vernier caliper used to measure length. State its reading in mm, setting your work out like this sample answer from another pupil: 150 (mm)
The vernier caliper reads 17.4 (mm)
